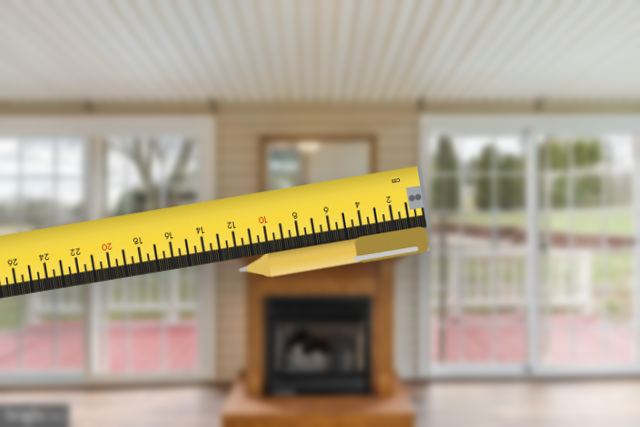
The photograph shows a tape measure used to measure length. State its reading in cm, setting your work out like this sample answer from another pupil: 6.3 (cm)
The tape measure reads 12 (cm)
